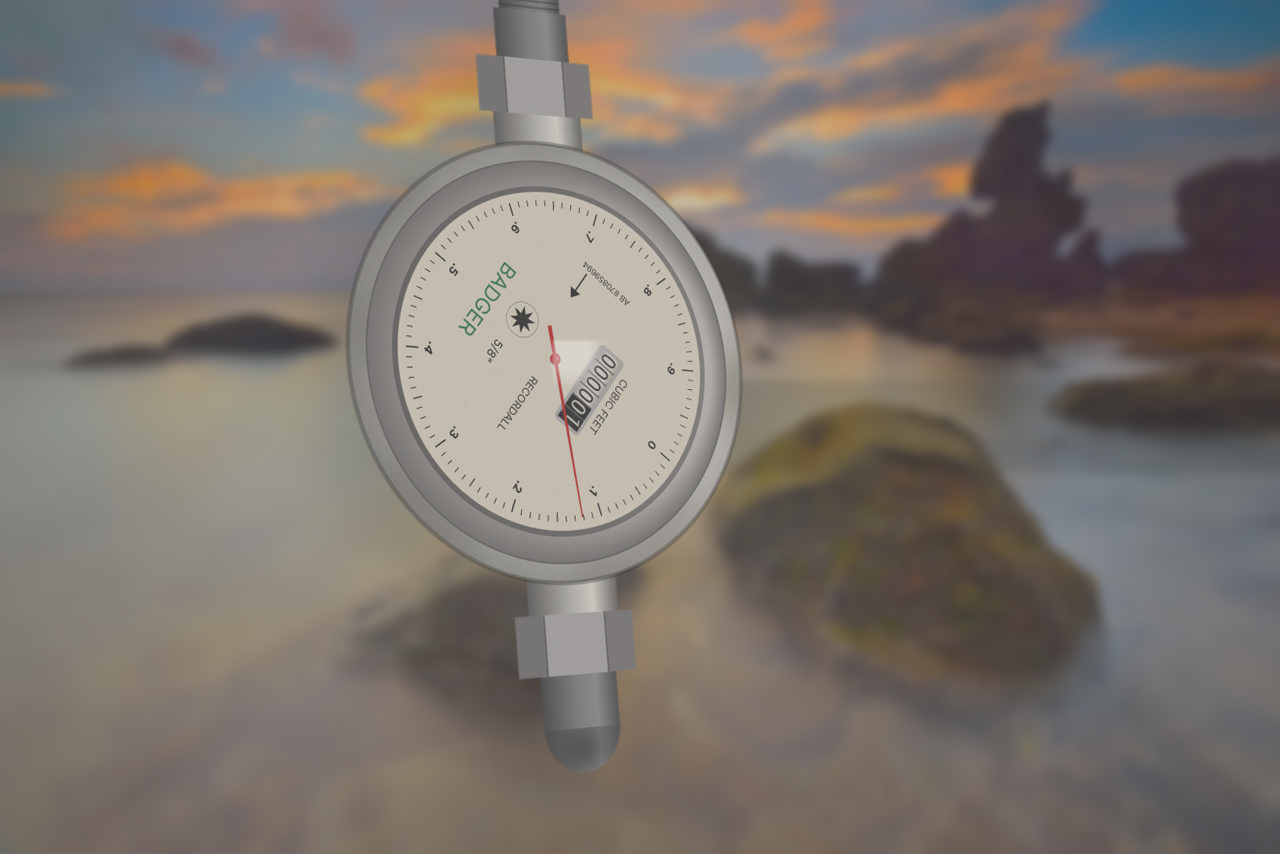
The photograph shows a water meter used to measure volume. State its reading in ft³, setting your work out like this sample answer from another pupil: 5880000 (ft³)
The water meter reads 1.12 (ft³)
